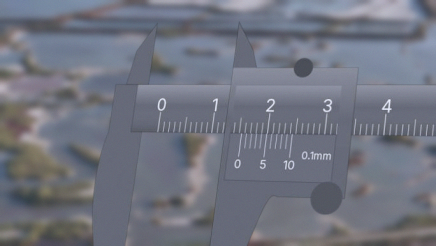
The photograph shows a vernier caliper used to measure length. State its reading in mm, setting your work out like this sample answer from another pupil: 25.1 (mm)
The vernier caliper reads 15.4 (mm)
